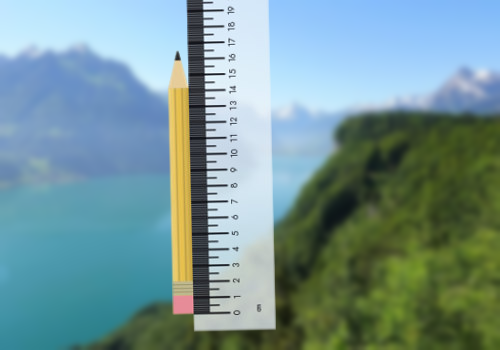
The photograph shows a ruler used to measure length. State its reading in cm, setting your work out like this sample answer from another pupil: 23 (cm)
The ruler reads 16.5 (cm)
